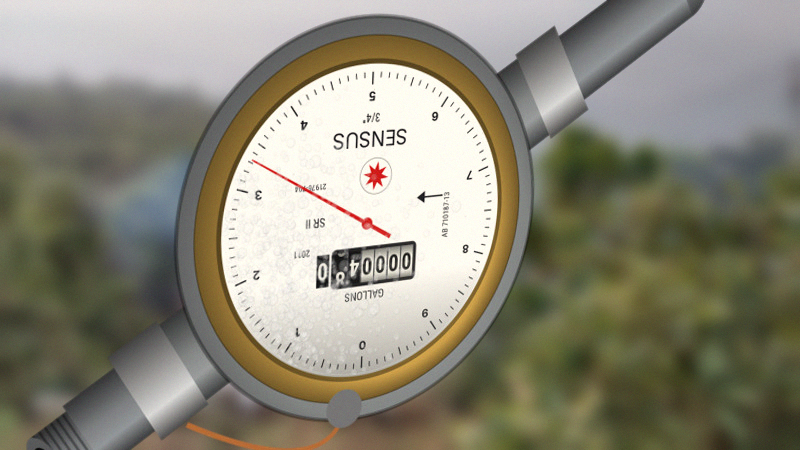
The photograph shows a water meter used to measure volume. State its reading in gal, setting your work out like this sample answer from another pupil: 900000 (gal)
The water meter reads 483.3 (gal)
